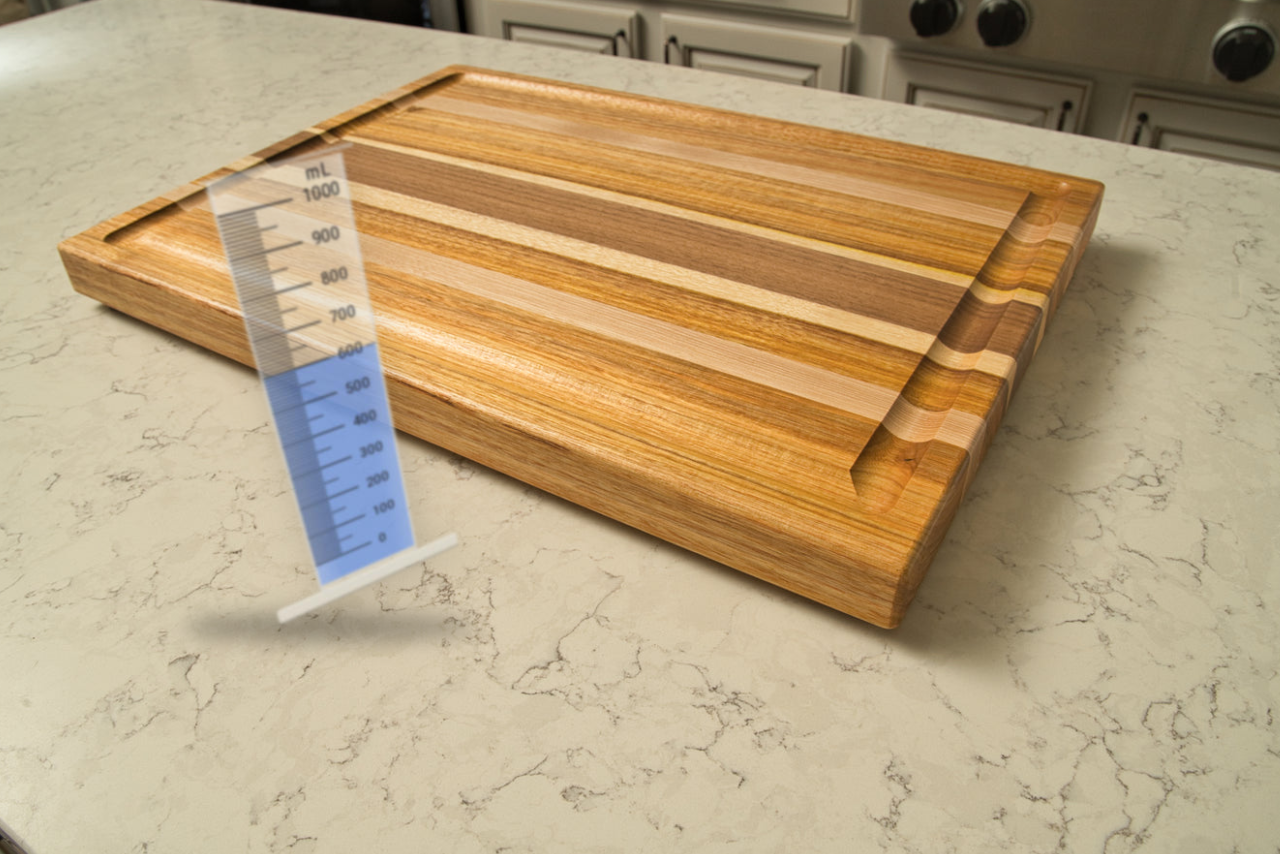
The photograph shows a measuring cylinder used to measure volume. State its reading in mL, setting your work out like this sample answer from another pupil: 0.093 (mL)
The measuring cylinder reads 600 (mL)
